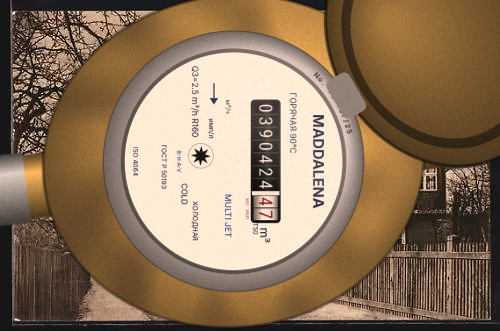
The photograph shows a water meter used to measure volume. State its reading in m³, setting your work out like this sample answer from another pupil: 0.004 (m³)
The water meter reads 390424.47 (m³)
